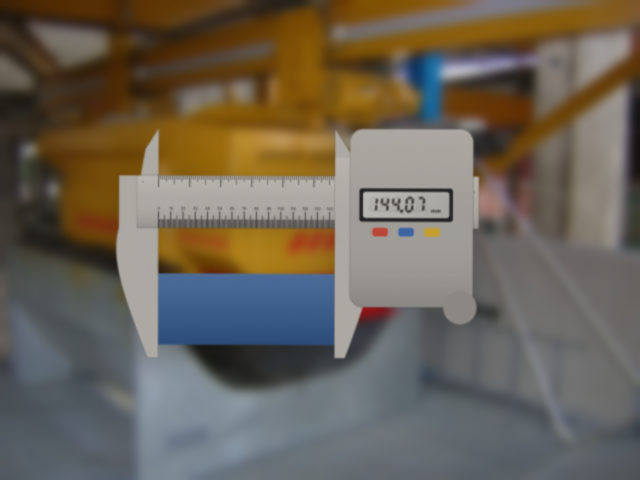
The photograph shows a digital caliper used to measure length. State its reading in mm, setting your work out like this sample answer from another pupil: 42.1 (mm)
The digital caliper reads 144.07 (mm)
